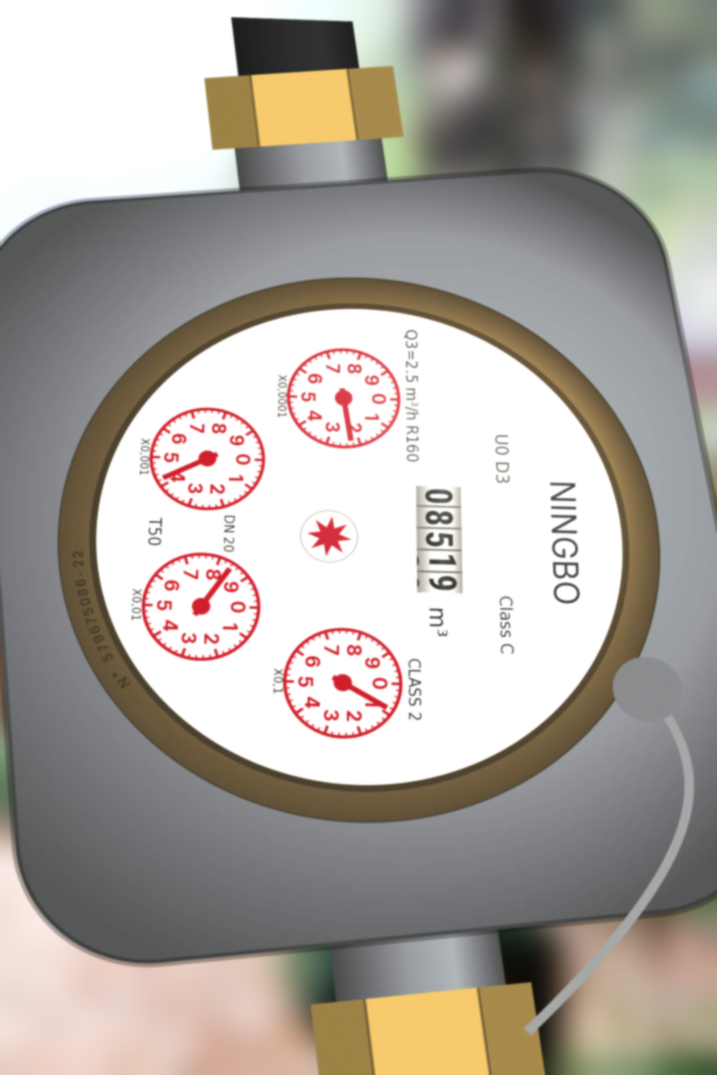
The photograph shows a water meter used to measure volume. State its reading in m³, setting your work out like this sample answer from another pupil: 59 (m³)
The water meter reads 8519.0842 (m³)
